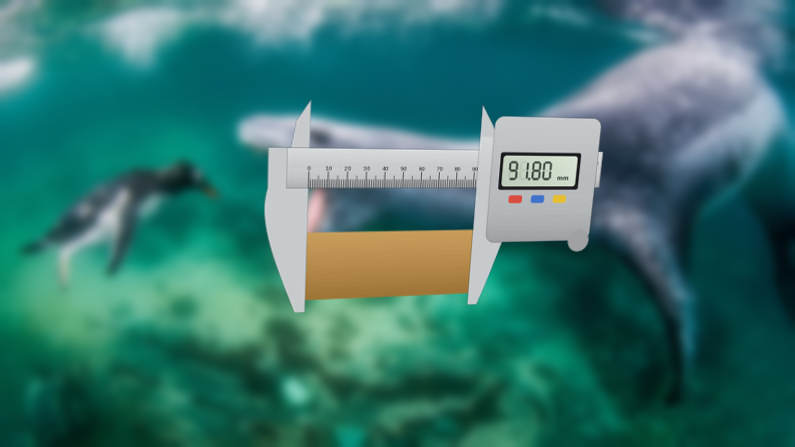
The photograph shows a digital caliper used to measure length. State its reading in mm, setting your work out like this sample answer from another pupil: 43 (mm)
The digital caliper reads 91.80 (mm)
